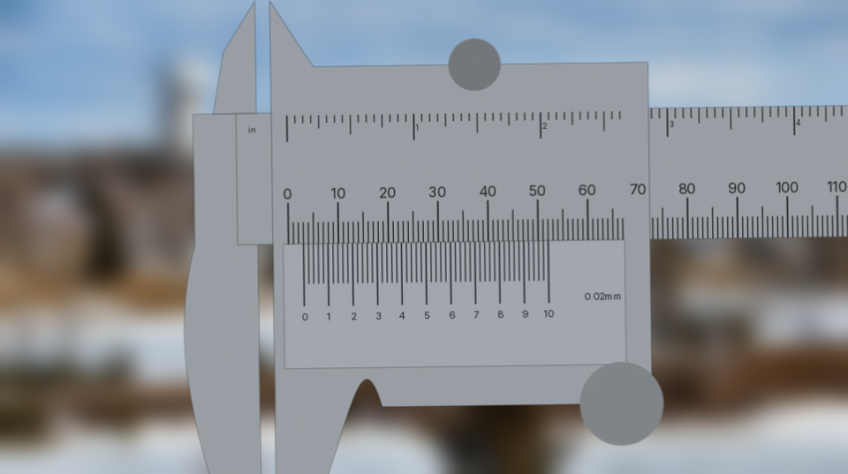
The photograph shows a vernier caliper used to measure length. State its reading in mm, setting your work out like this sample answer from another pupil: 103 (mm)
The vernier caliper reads 3.0 (mm)
